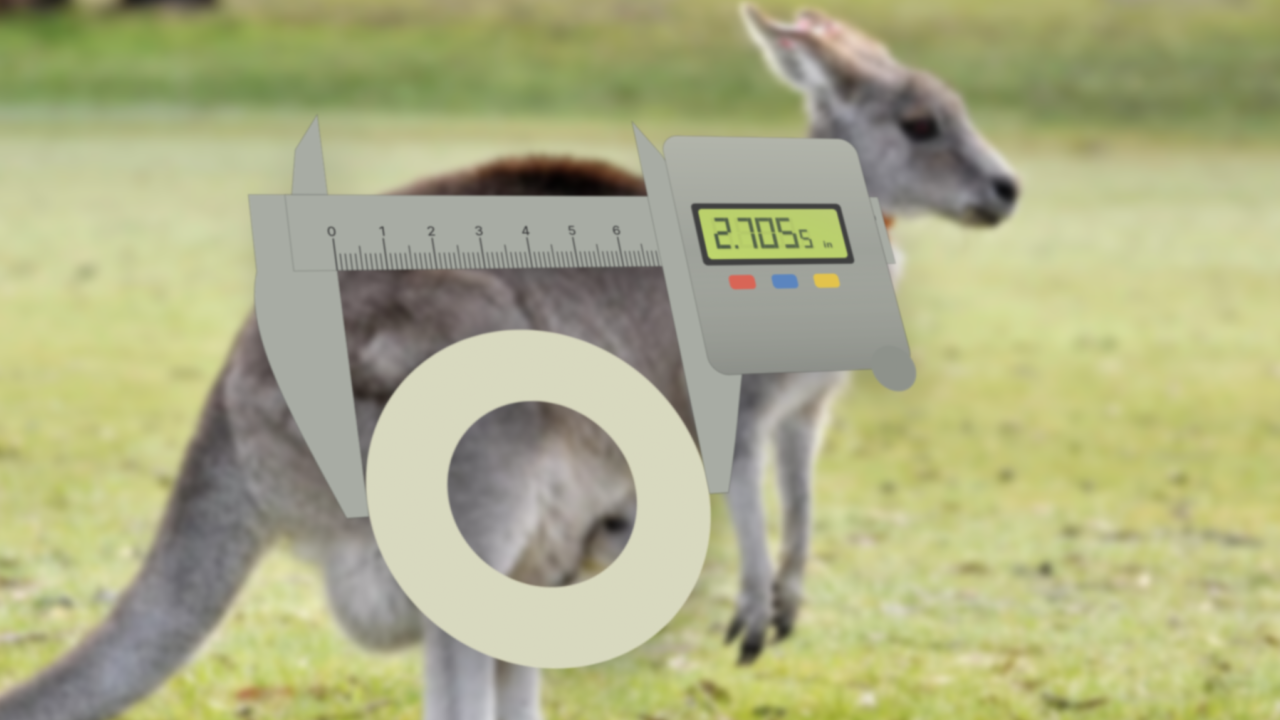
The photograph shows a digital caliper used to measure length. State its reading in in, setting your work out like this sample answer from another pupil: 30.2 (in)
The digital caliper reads 2.7055 (in)
